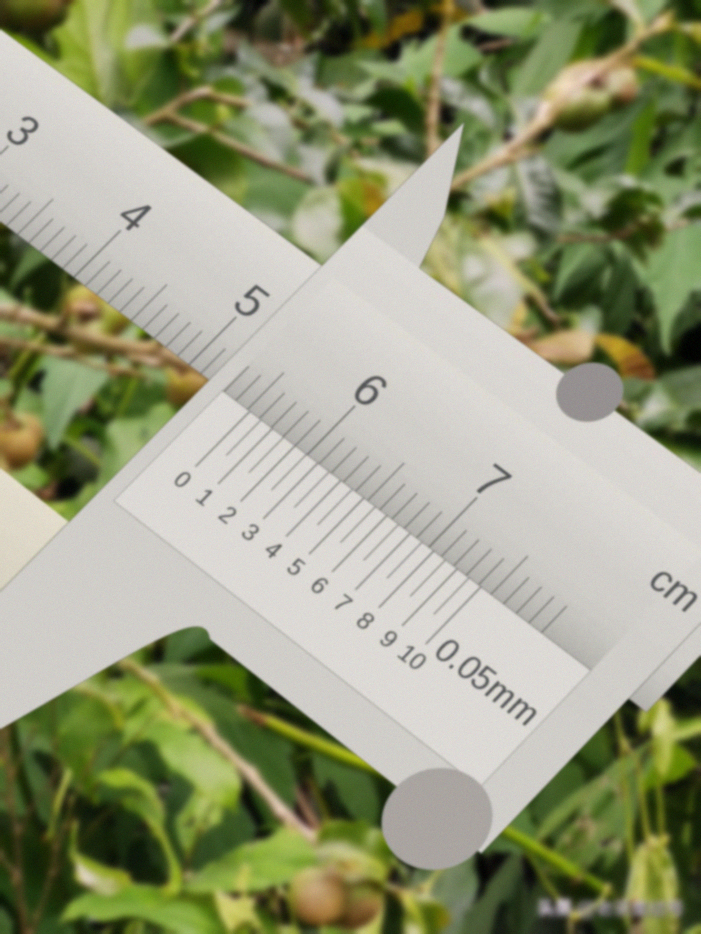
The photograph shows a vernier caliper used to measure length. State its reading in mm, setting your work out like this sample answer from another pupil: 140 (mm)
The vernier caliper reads 55.2 (mm)
